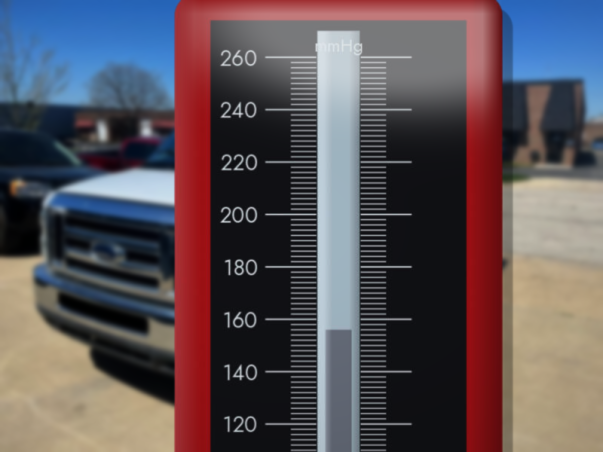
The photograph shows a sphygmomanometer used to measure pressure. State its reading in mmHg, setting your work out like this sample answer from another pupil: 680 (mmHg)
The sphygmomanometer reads 156 (mmHg)
